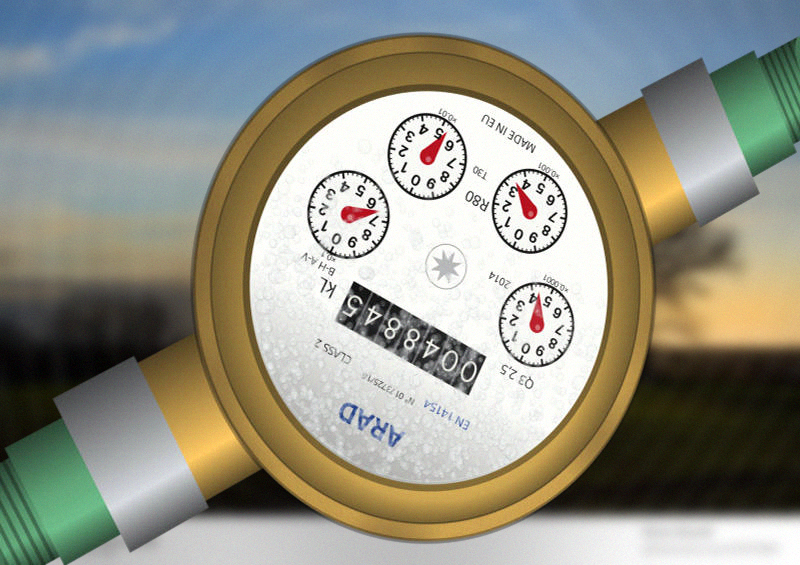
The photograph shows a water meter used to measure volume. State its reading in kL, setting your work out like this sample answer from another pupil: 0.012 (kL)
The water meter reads 48845.6534 (kL)
